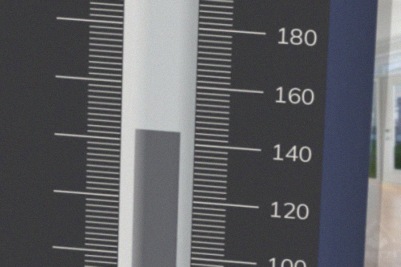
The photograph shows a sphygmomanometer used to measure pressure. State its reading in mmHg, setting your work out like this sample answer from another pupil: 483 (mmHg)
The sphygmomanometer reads 144 (mmHg)
